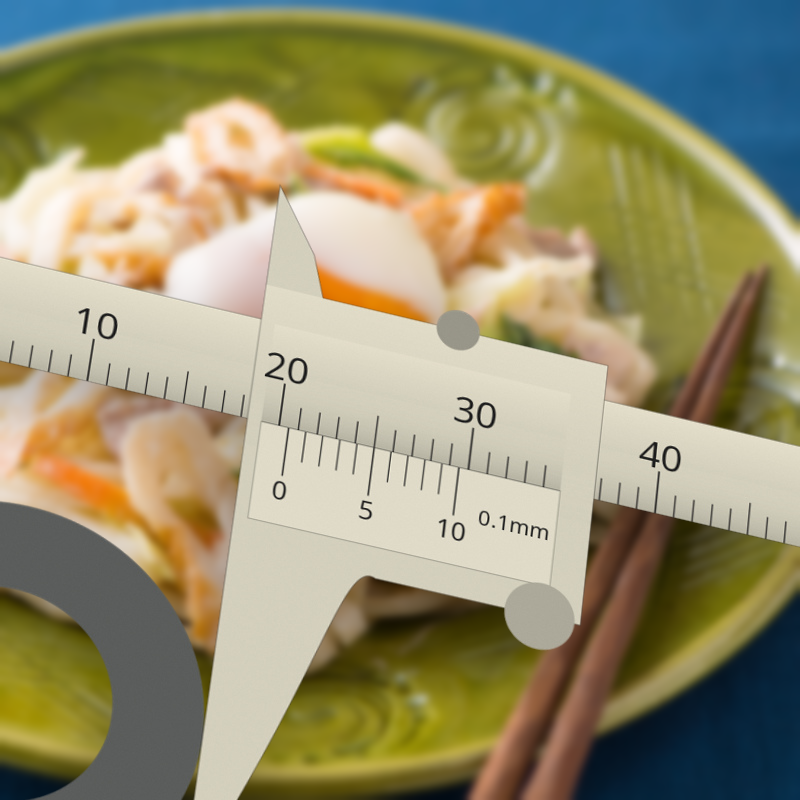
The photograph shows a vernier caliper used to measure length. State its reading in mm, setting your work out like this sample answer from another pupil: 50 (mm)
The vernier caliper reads 20.5 (mm)
